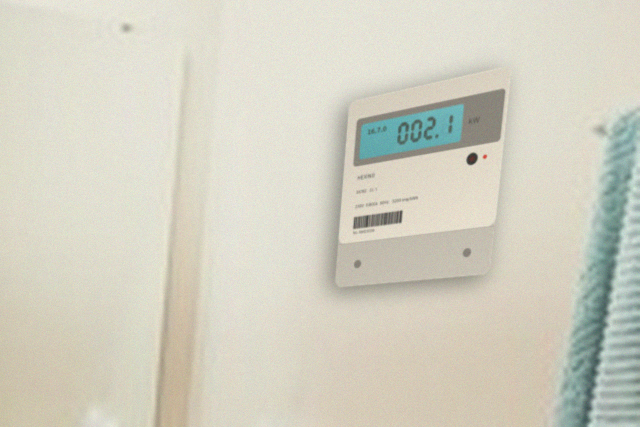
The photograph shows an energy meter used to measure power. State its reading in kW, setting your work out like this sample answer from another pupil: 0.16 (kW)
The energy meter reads 2.1 (kW)
